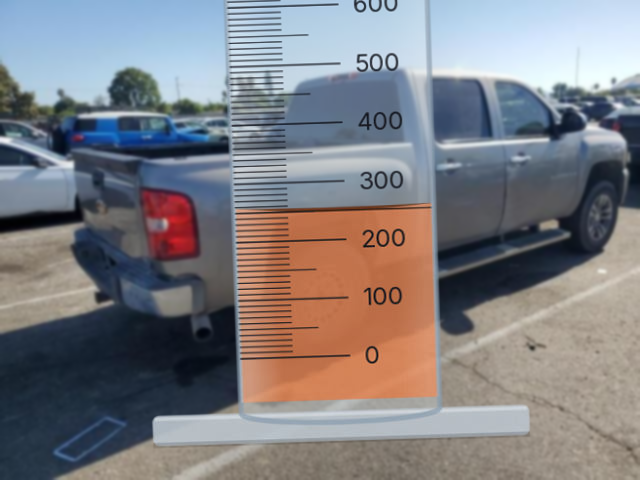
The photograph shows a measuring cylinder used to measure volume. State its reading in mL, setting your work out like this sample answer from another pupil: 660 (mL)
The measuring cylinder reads 250 (mL)
